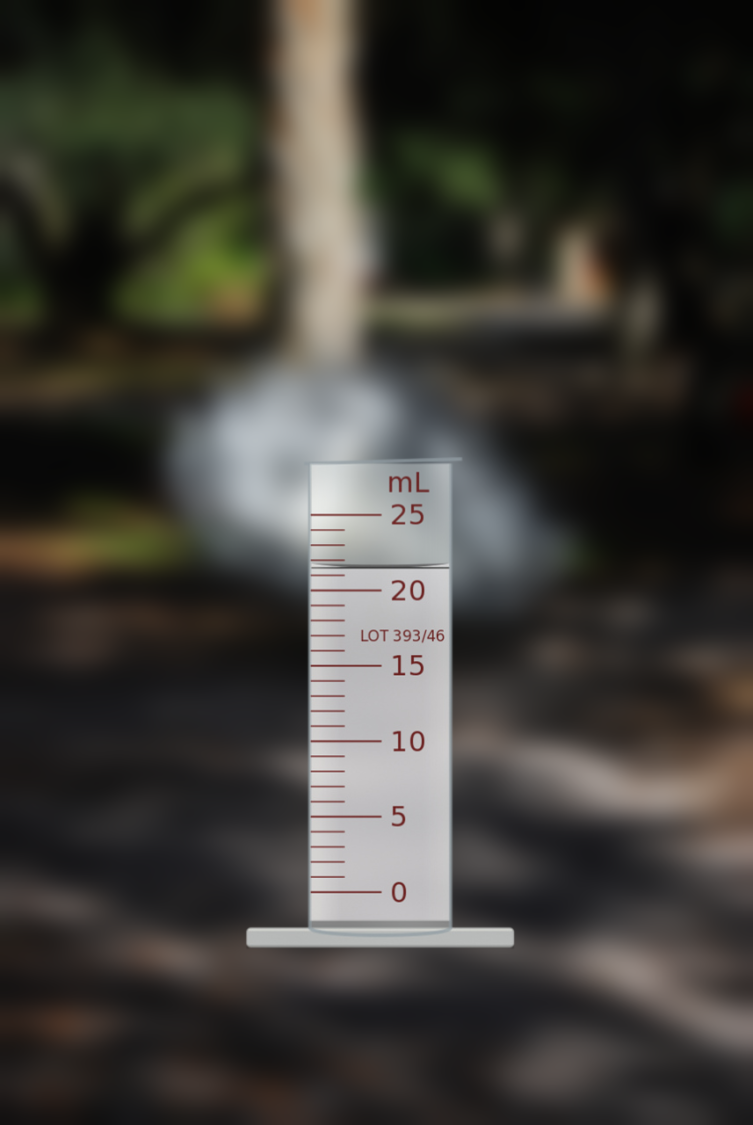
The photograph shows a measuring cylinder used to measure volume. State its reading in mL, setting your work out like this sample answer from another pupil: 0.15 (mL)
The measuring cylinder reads 21.5 (mL)
